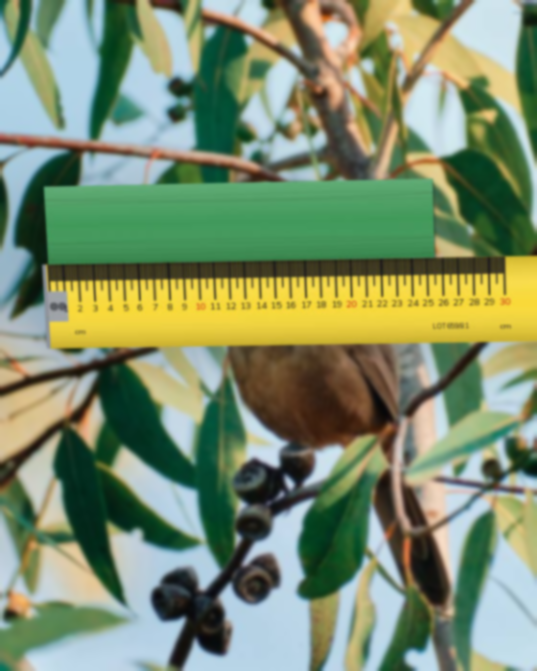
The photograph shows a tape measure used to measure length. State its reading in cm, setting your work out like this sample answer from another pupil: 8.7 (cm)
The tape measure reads 25.5 (cm)
